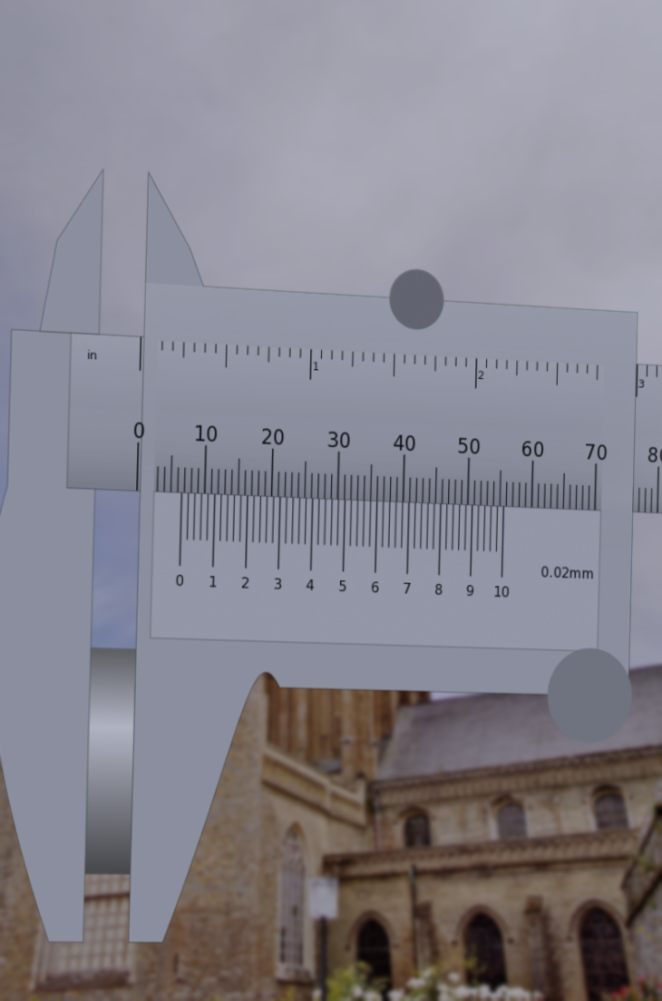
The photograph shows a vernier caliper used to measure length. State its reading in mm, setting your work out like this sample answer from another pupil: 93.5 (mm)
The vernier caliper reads 6.6 (mm)
